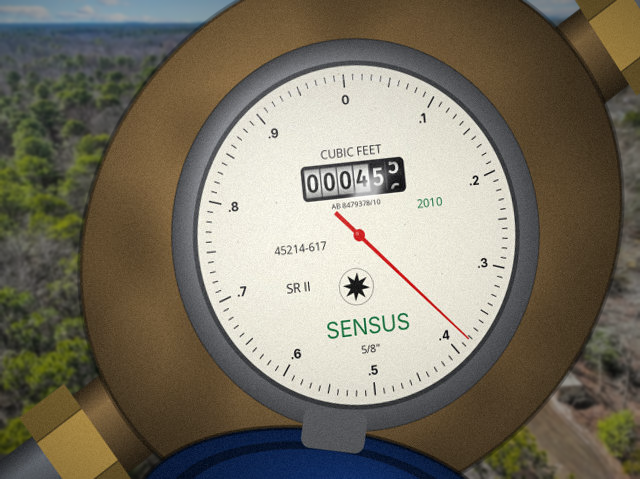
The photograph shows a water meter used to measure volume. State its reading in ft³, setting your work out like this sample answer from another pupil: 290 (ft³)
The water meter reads 455.38 (ft³)
